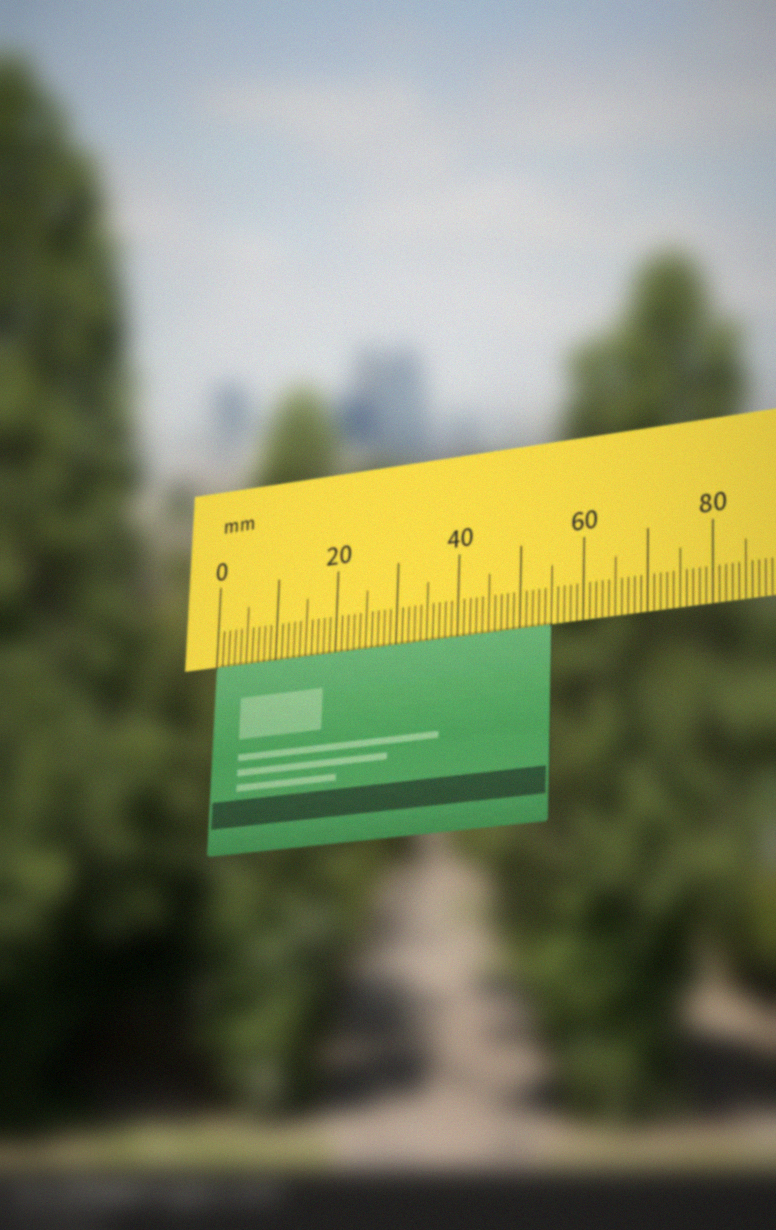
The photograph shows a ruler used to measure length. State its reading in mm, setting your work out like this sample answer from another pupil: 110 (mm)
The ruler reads 55 (mm)
